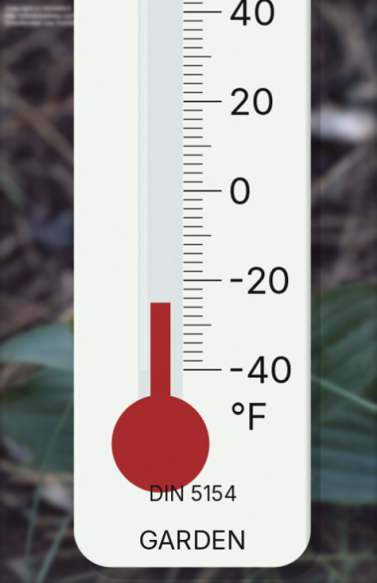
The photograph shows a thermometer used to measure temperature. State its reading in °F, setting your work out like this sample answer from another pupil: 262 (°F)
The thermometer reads -25 (°F)
